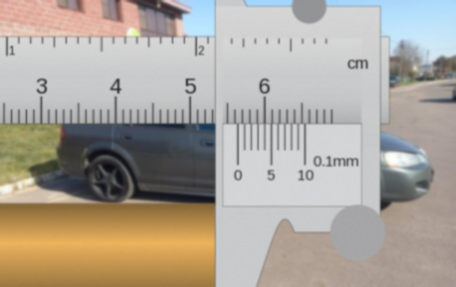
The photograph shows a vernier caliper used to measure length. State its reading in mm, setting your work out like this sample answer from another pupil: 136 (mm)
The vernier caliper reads 56.4 (mm)
